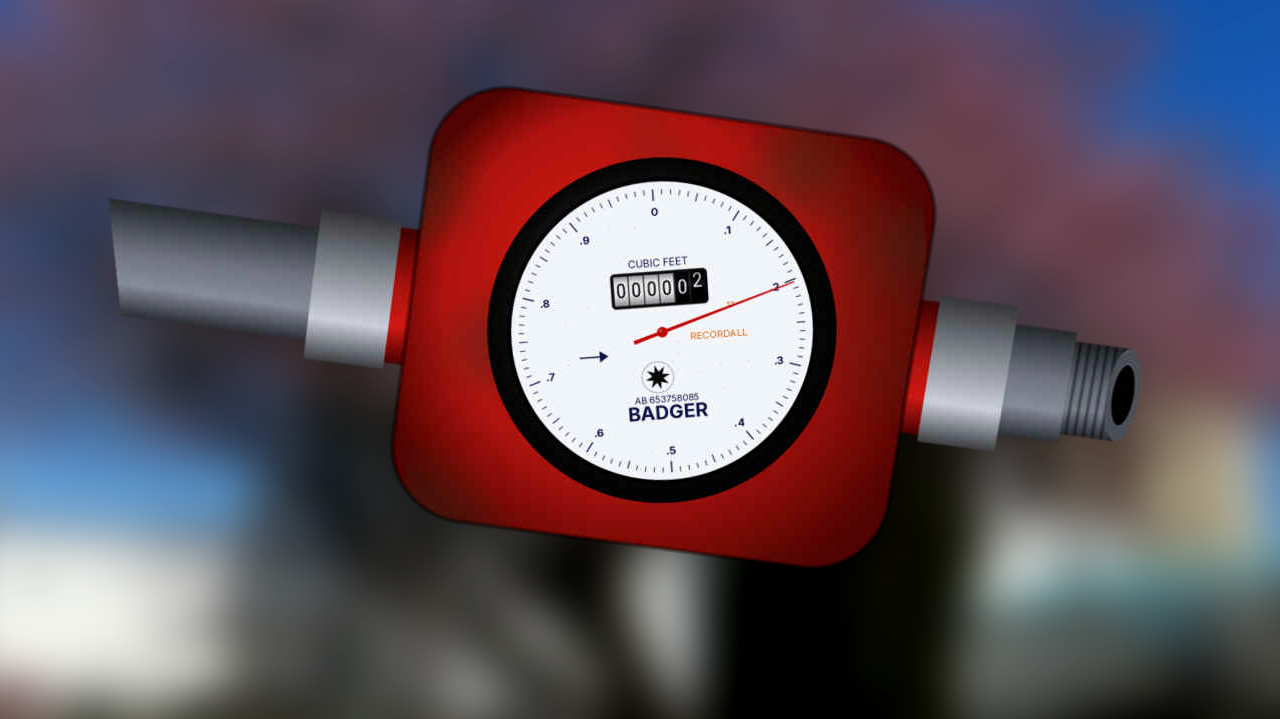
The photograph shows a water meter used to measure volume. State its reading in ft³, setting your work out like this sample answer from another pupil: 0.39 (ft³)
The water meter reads 2.20 (ft³)
